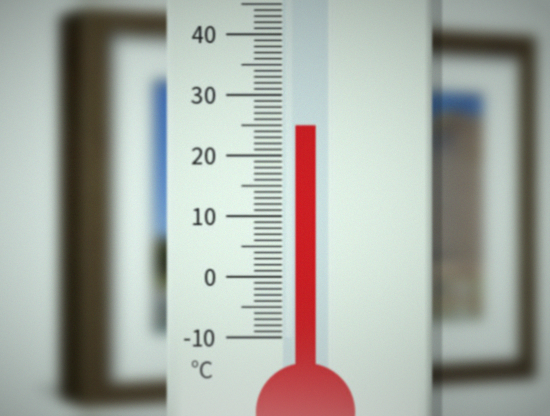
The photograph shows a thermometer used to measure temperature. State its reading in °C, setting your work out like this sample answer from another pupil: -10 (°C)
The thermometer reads 25 (°C)
